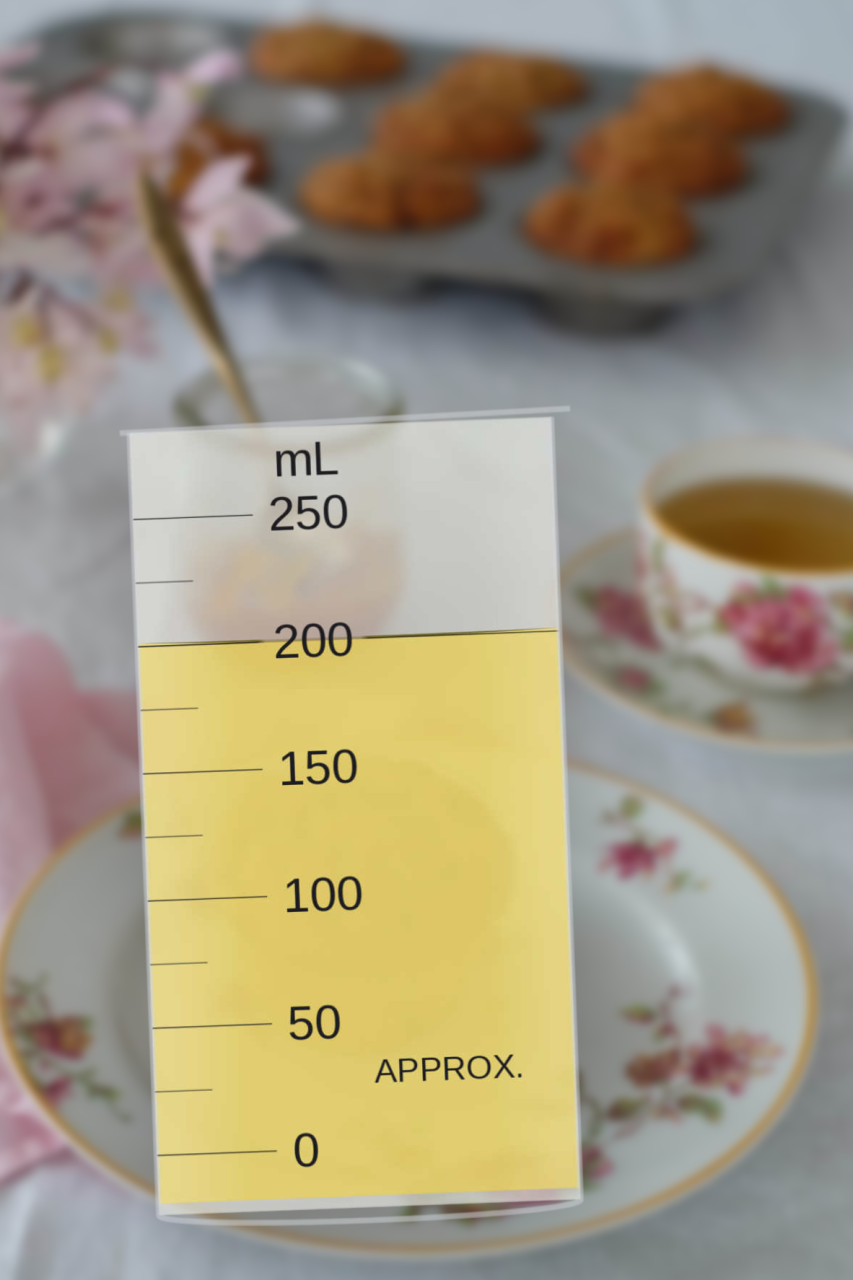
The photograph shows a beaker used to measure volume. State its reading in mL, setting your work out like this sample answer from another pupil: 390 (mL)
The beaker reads 200 (mL)
